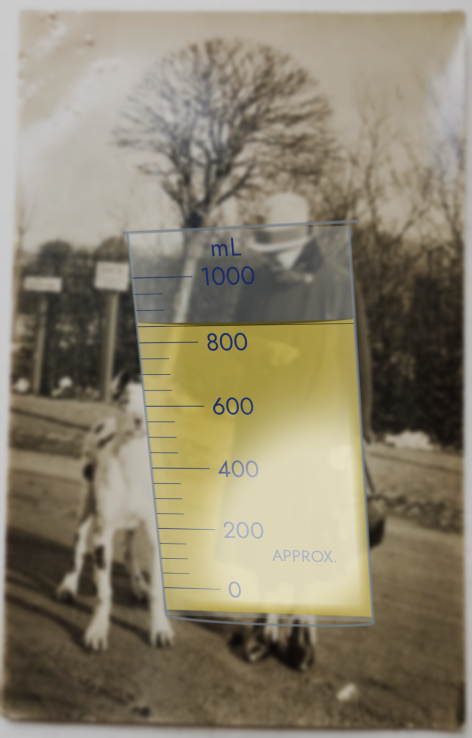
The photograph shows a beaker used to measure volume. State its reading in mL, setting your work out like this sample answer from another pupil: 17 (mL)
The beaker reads 850 (mL)
